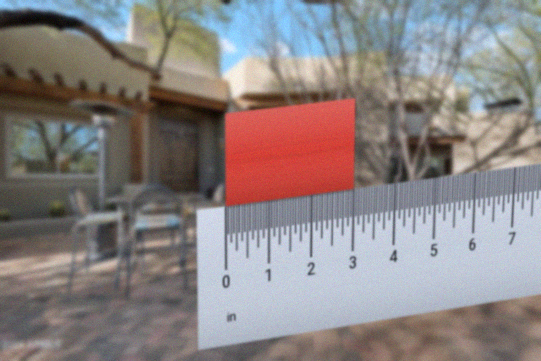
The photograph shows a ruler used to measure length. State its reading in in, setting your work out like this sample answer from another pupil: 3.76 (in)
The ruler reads 3 (in)
